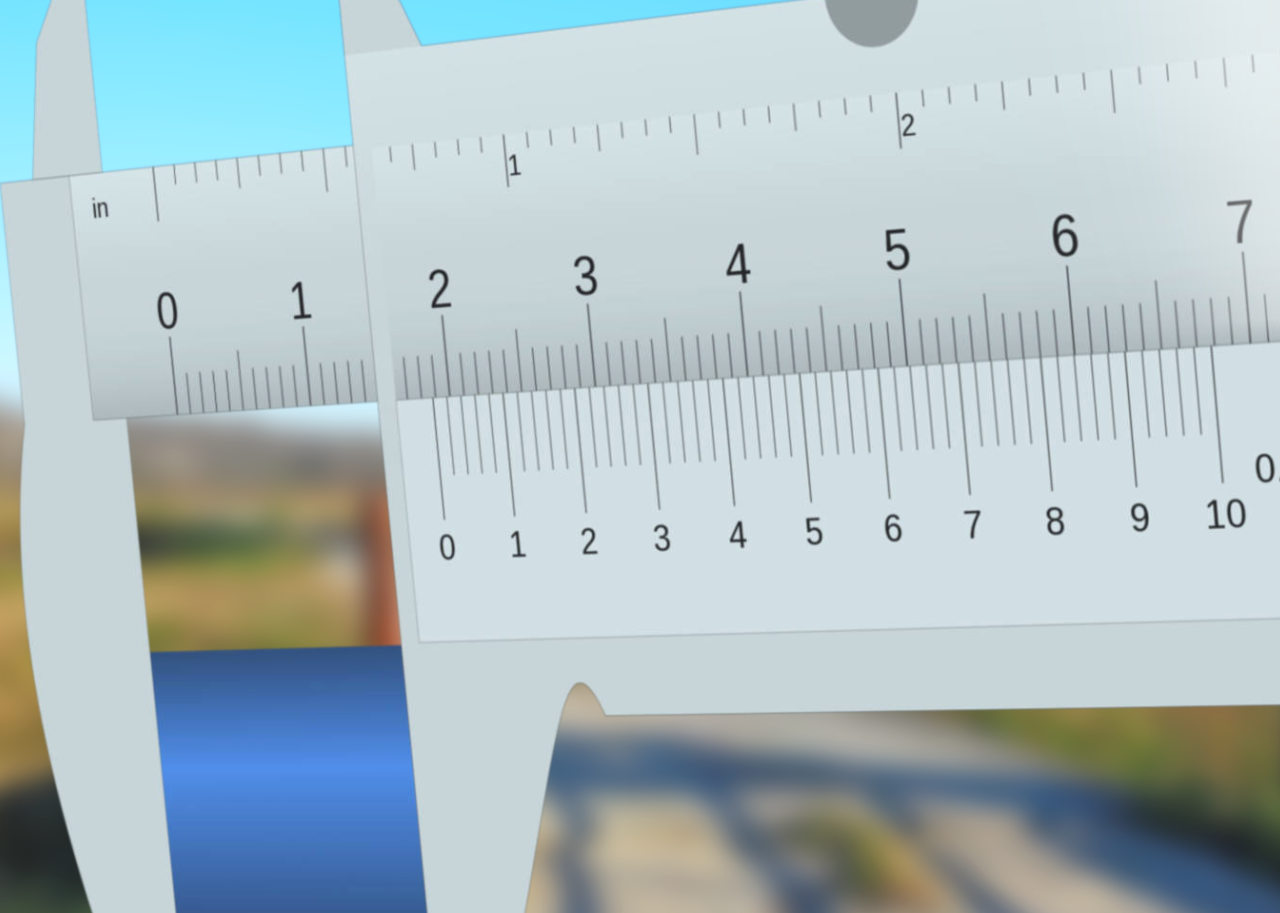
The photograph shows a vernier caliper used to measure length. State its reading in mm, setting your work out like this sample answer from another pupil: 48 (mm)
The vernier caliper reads 18.8 (mm)
